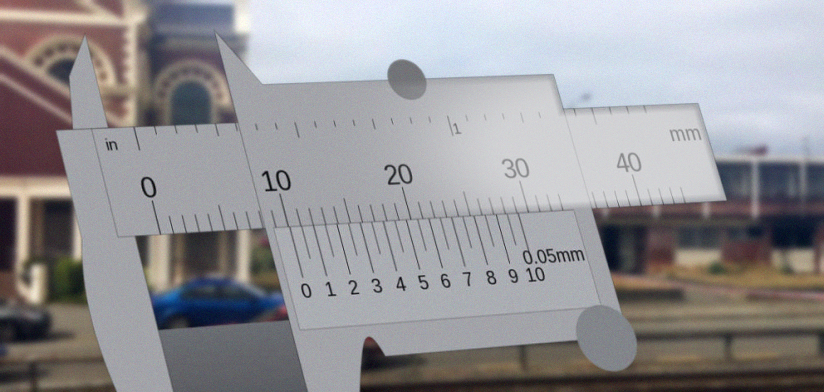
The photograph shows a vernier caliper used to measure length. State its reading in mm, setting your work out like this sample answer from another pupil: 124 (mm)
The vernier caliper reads 10.1 (mm)
